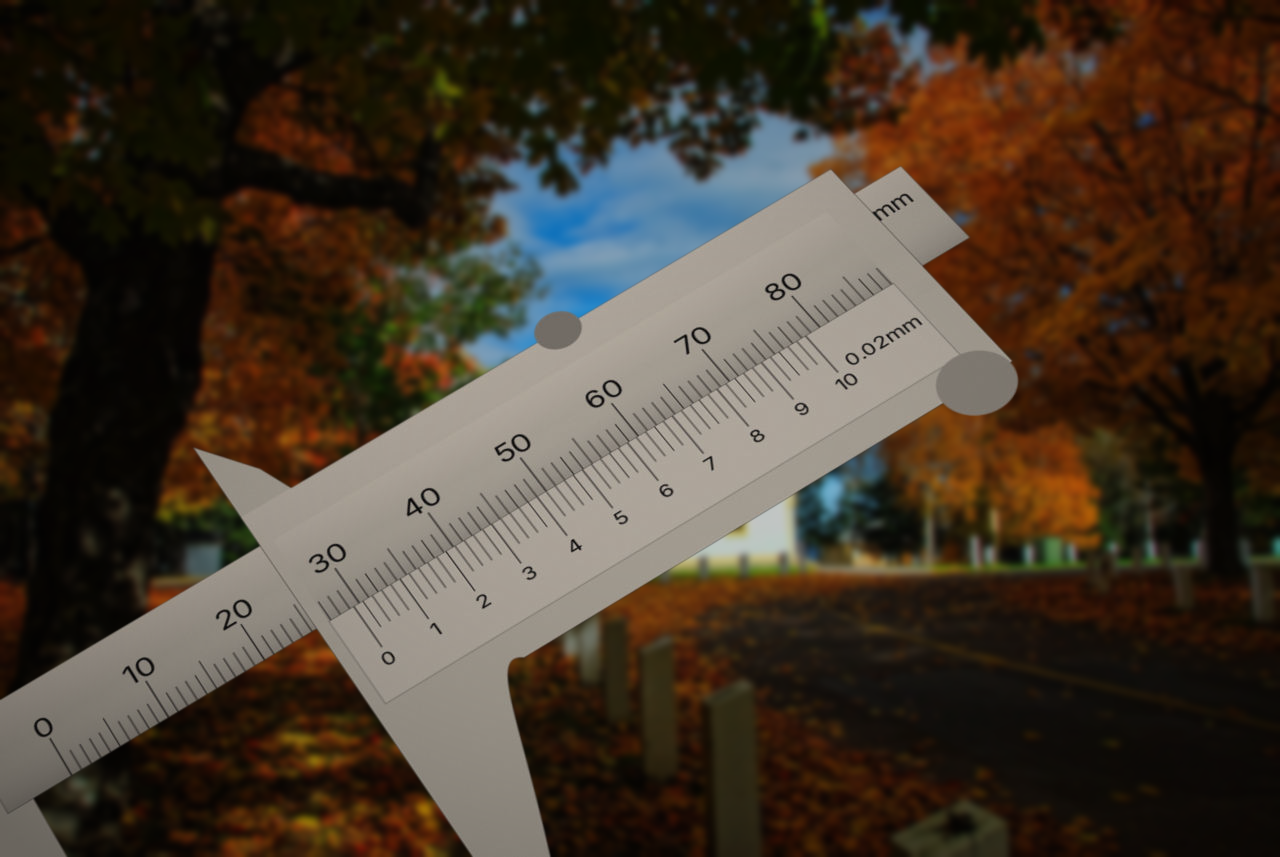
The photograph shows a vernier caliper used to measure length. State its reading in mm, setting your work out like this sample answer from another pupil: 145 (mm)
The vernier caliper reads 29.4 (mm)
